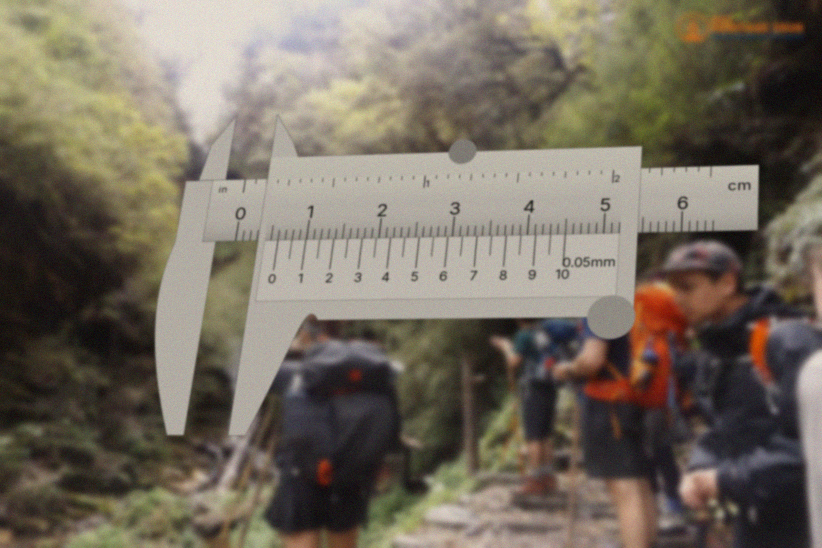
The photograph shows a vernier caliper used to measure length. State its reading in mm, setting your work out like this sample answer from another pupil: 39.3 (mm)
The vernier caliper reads 6.0 (mm)
